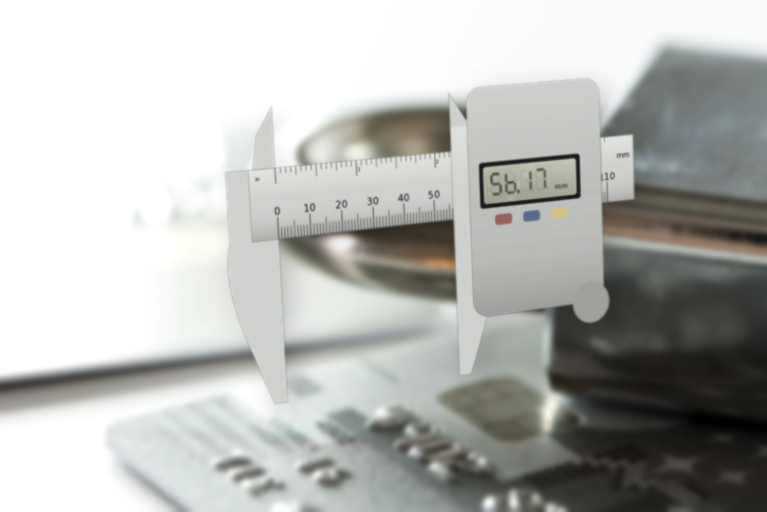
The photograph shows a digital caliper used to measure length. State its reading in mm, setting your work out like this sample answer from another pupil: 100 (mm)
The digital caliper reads 56.17 (mm)
